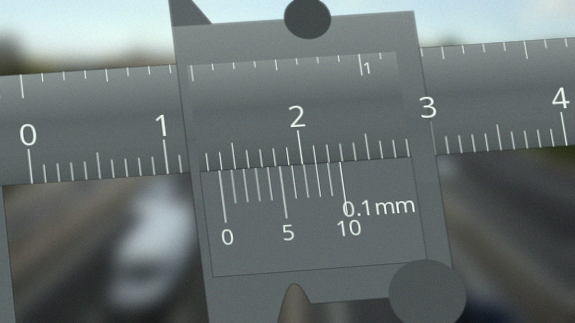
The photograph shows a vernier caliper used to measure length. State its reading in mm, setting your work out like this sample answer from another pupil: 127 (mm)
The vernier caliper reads 13.8 (mm)
